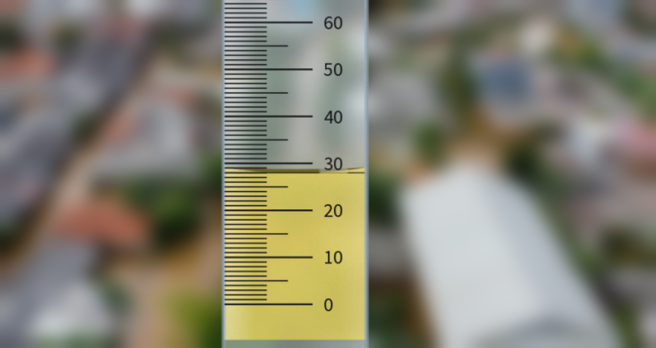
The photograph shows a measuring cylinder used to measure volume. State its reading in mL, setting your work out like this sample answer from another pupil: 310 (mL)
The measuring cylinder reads 28 (mL)
